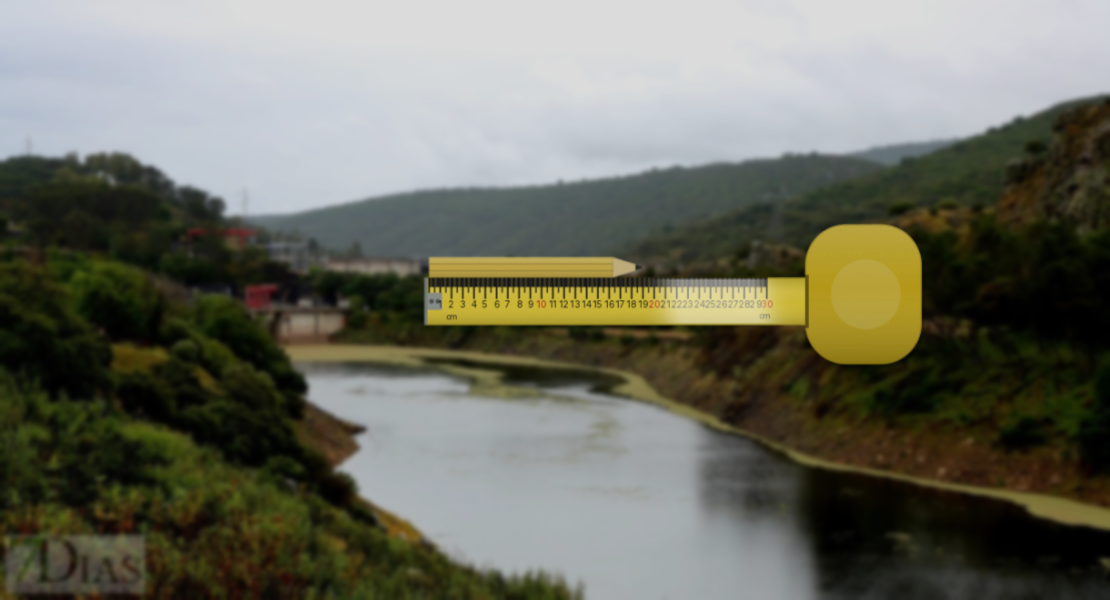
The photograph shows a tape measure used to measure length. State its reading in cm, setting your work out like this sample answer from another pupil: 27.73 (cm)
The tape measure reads 19 (cm)
